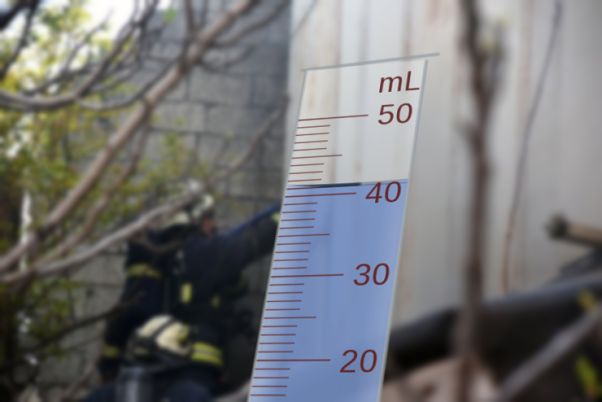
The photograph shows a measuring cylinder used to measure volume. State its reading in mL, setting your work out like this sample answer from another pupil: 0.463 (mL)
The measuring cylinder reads 41 (mL)
